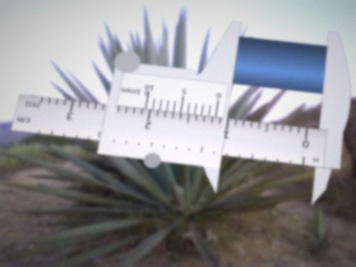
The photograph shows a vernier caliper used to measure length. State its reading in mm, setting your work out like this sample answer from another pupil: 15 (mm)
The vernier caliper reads 11.6 (mm)
